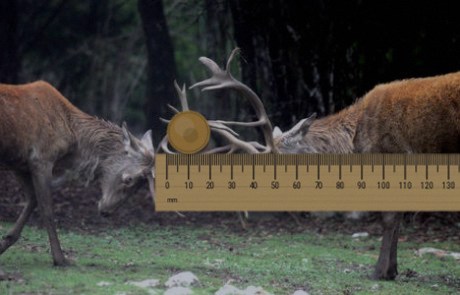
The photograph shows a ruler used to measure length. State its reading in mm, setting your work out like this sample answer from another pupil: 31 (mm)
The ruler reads 20 (mm)
